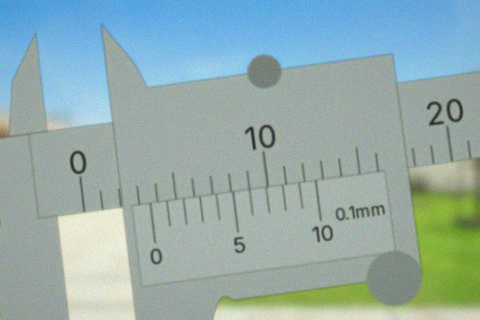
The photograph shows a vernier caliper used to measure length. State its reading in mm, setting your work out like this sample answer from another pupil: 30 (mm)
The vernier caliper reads 3.6 (mm)
